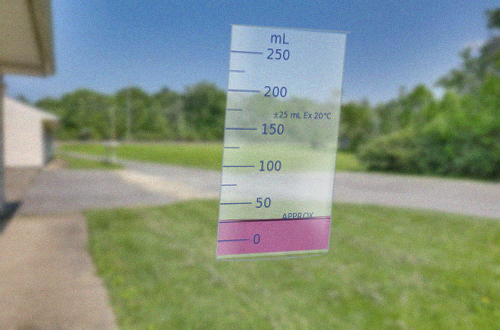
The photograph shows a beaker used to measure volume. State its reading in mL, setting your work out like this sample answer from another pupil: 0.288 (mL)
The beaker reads 25 (mL)
